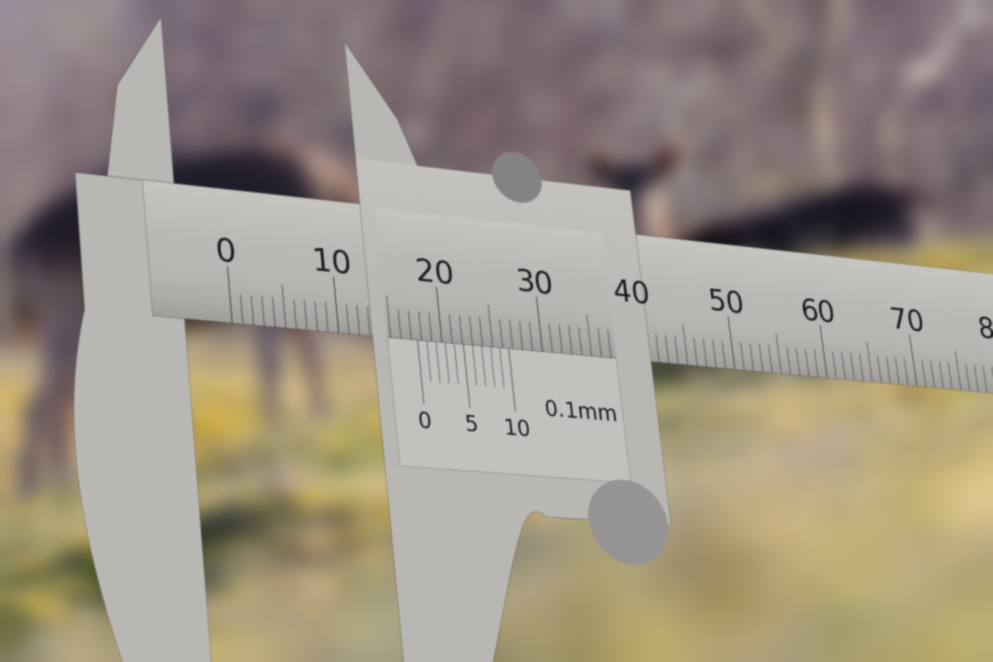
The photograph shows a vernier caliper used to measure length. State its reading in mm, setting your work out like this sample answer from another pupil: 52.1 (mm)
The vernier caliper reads 17.6 (mm)
